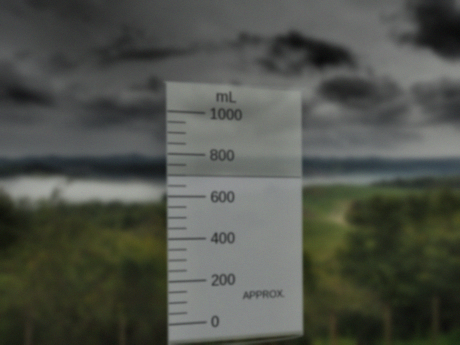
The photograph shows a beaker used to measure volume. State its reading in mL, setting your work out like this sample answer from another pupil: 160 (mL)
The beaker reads 700 (mL)
